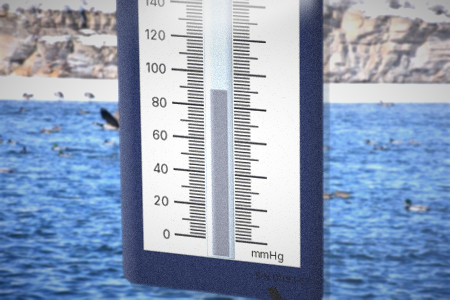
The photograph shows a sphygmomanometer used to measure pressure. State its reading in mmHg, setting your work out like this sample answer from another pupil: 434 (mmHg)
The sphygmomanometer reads 90 (mmHg)
